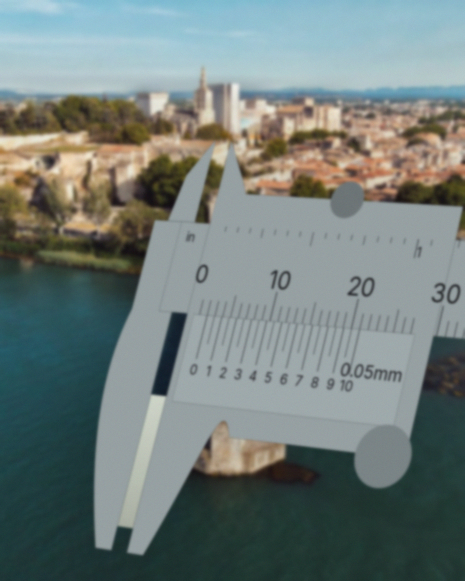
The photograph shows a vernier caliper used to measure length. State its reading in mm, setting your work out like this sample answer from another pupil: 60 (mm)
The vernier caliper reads 2.0 (mm)
